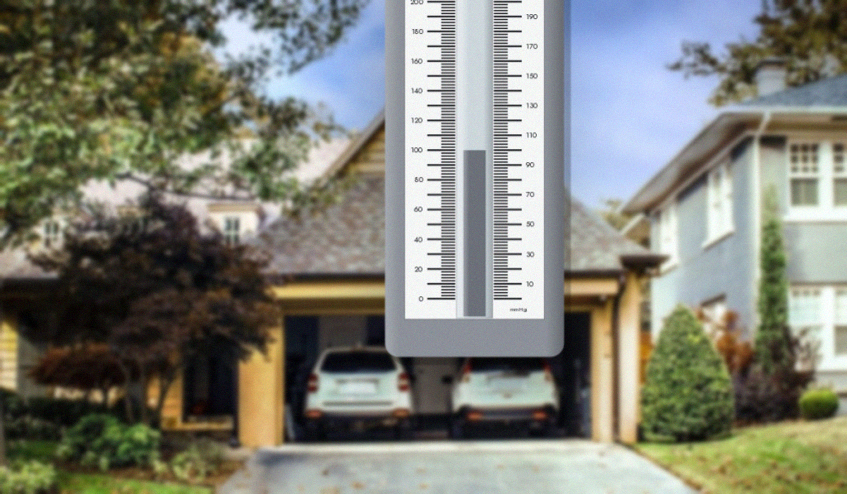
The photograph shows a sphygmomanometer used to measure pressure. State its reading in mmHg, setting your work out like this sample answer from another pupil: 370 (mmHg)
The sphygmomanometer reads 100 (mmHg)
